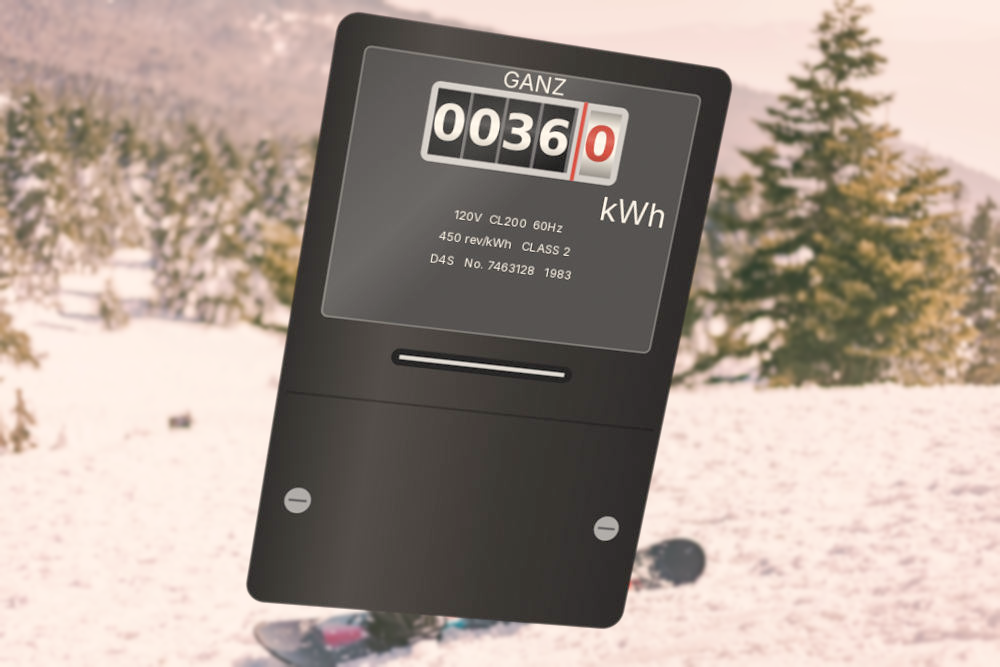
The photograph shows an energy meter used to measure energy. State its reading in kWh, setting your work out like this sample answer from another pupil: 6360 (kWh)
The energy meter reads 36.0 (kWh)
